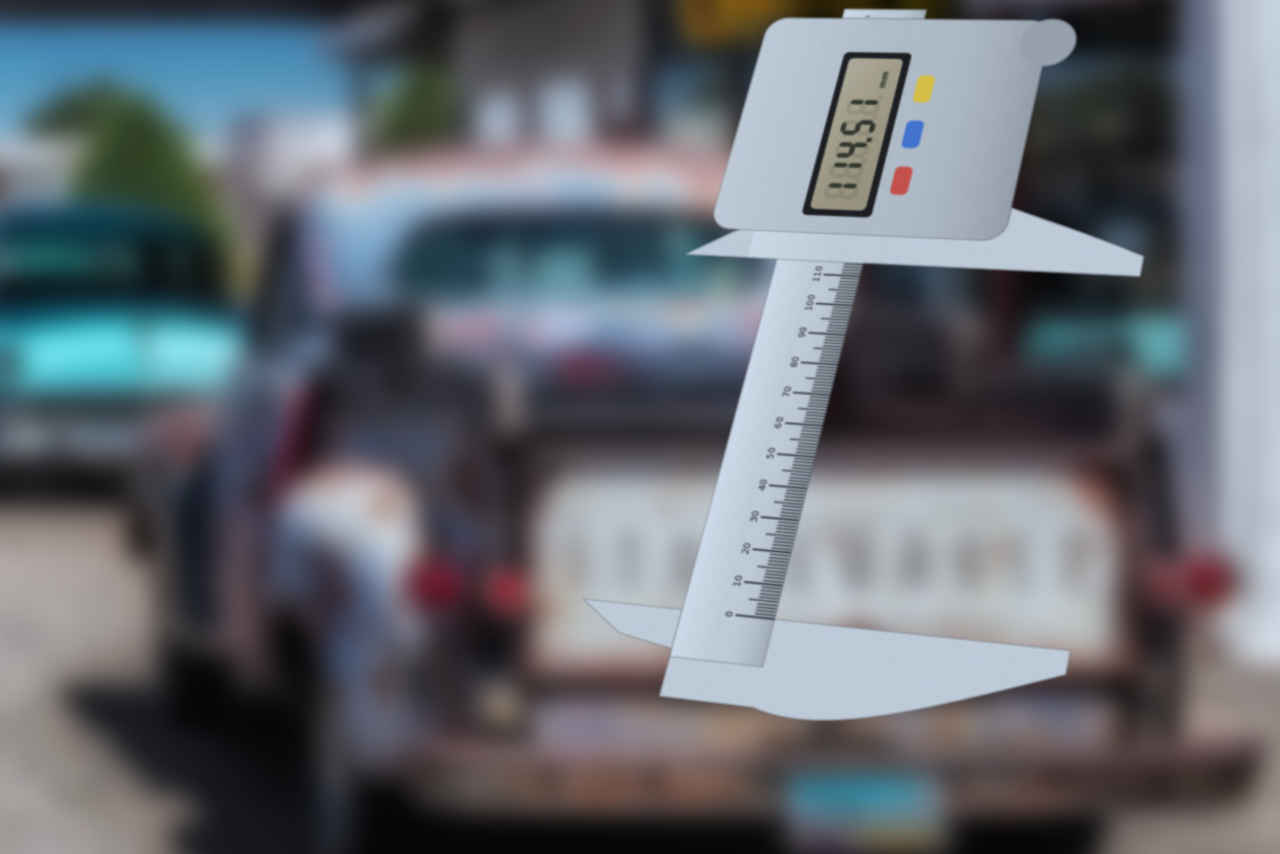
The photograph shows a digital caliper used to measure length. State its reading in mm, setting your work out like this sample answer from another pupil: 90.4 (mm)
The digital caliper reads 114.51 (mm)
